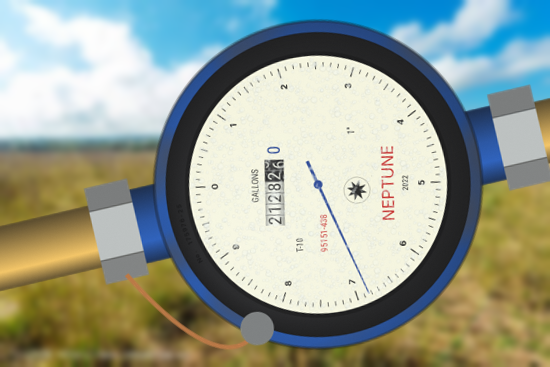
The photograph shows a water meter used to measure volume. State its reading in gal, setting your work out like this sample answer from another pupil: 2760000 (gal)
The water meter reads 2128256.8 (gal)
